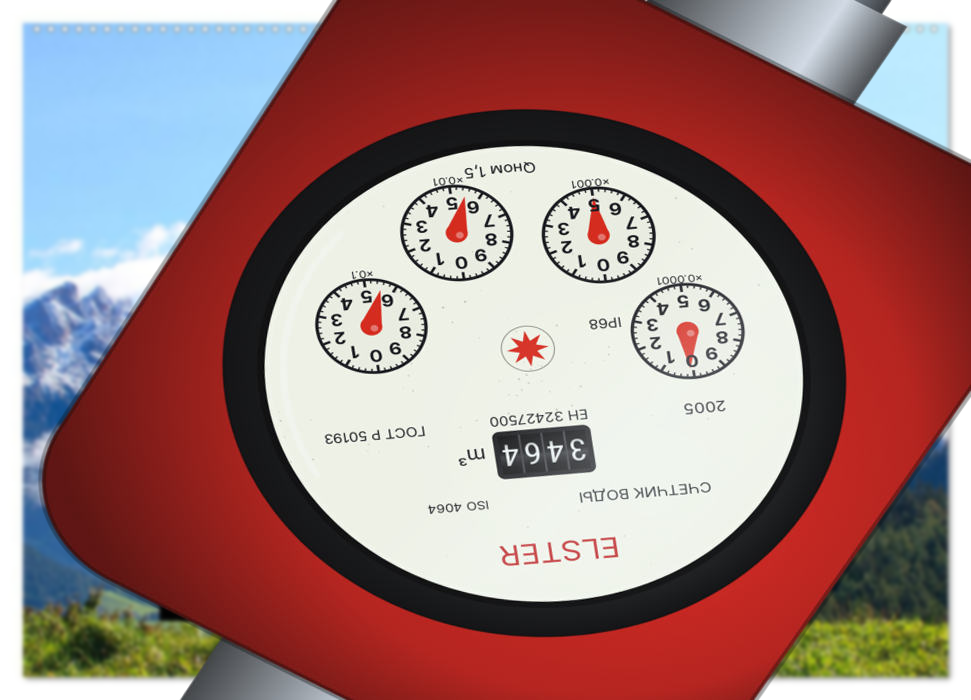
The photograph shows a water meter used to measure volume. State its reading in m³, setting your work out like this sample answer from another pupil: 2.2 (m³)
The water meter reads 3464.5550 (m³)
